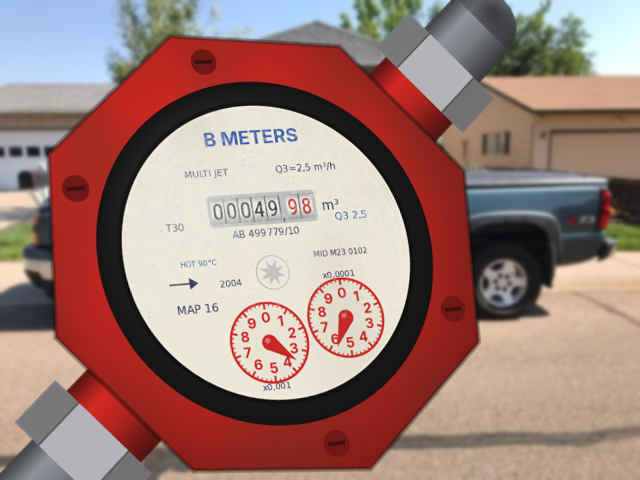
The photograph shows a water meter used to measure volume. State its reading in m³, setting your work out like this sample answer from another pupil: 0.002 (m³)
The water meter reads 49.9835 (m³)
